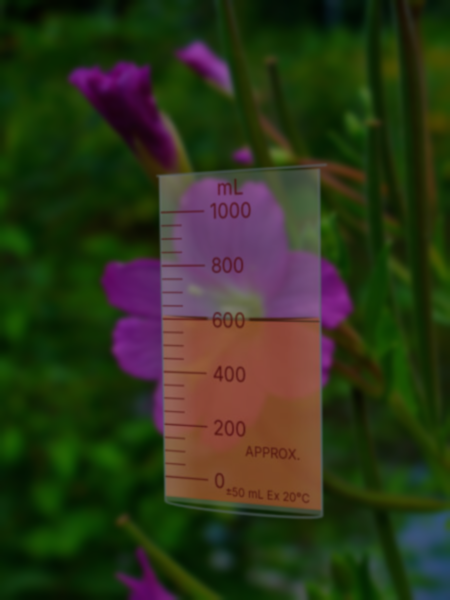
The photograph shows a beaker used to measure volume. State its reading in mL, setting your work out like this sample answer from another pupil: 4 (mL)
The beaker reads 600 (mL)
